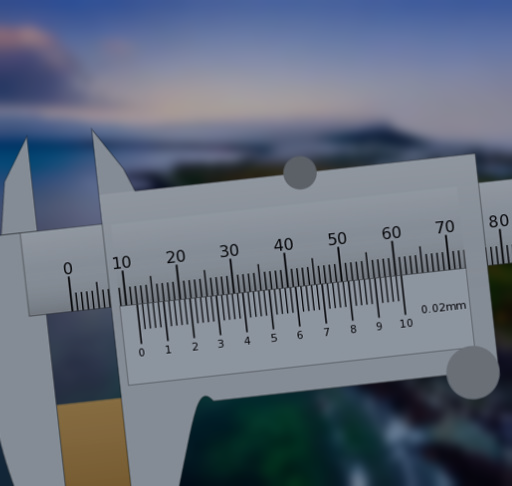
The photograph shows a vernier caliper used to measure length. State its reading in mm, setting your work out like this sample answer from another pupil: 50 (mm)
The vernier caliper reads 12.0 (mm)
